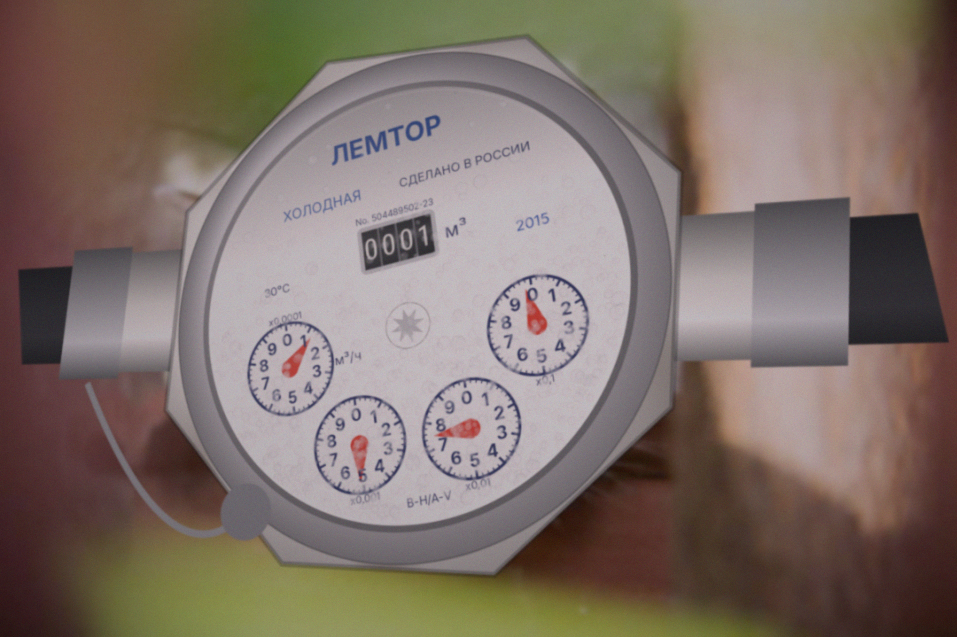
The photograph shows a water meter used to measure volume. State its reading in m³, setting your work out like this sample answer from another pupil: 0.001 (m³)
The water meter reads 0.9751 (m³)
